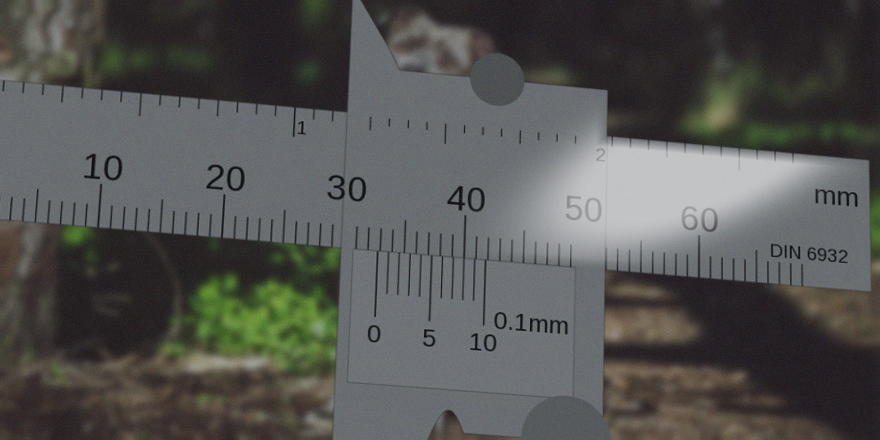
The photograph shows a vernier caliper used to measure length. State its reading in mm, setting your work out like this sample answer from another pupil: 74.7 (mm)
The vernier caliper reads 32.8 (mm)
